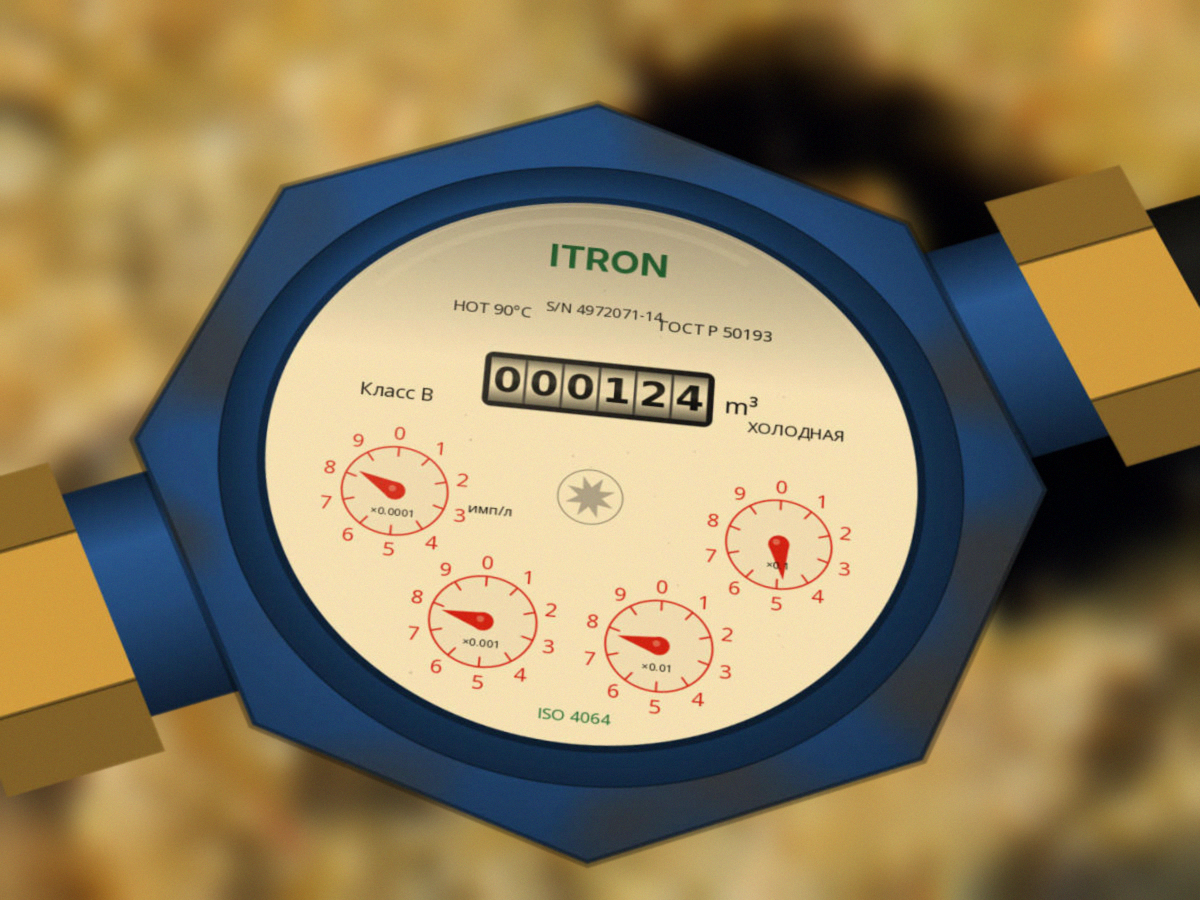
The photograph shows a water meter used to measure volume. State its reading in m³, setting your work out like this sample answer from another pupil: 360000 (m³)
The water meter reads 124.4778 (m³)
